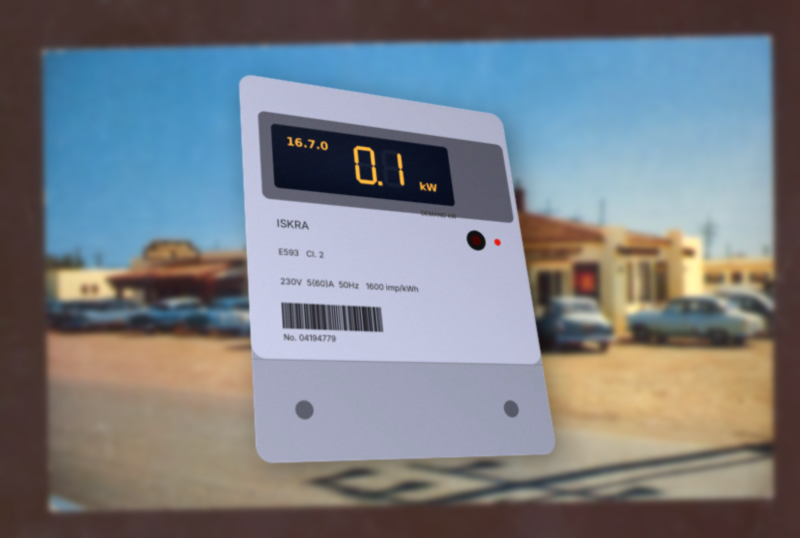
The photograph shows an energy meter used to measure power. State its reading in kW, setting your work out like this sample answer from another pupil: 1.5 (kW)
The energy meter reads 0.1 (kW)
